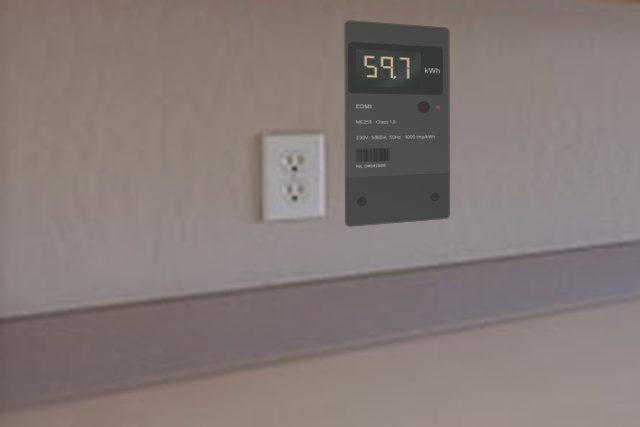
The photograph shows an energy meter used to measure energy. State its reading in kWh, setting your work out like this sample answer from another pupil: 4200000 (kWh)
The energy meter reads 59.7 (kWh)
